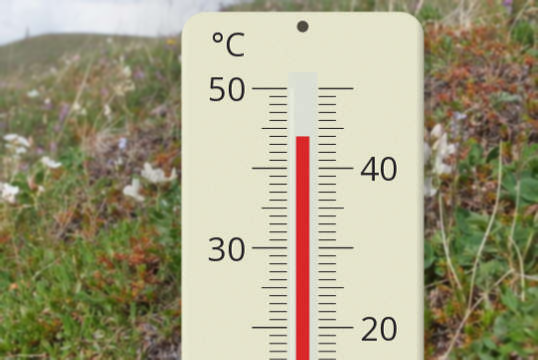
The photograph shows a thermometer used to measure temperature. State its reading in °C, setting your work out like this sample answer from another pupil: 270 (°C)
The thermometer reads 44 (°C)
